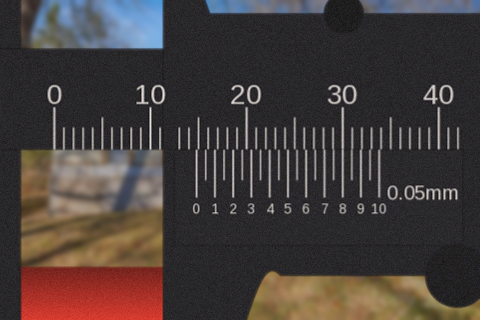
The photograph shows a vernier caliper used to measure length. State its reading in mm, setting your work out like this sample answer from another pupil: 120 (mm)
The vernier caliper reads 14.8 (mm)
